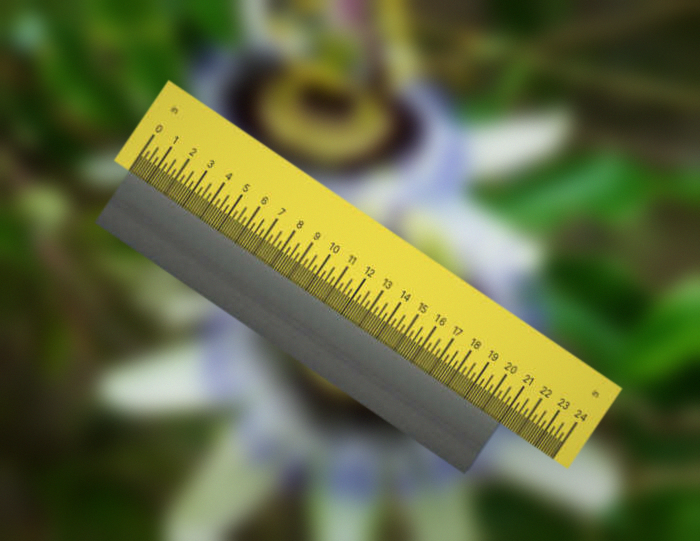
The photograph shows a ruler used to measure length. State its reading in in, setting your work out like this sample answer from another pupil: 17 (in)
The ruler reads 21 (in)
